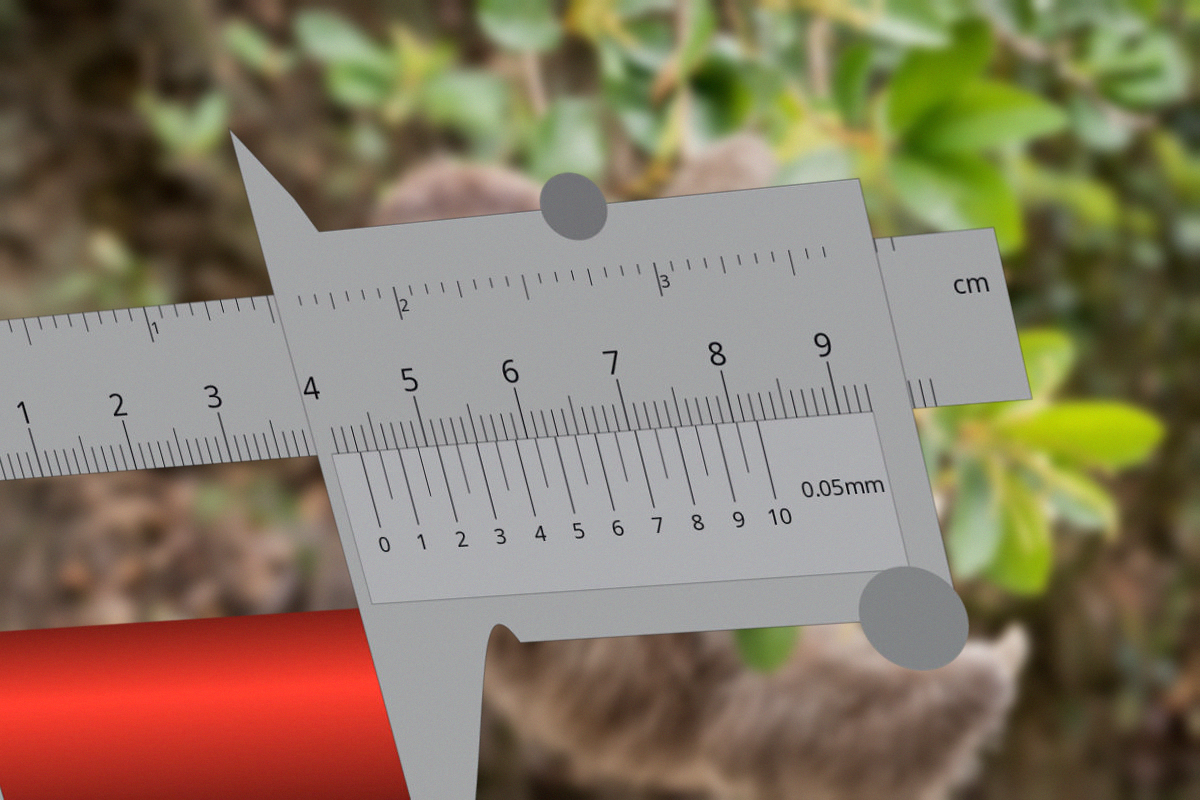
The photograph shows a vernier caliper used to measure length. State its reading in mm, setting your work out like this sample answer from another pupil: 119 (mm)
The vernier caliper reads 43.2 (mm)
